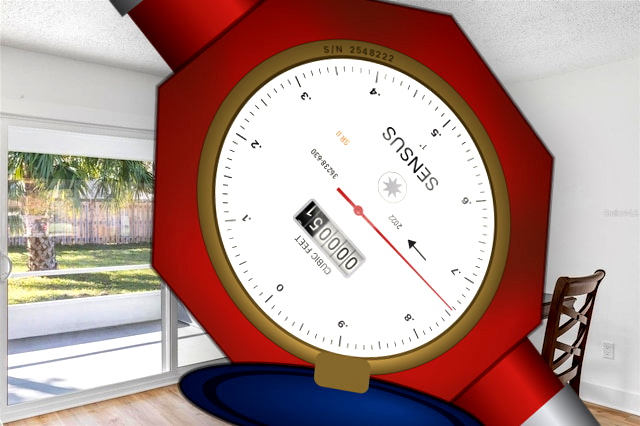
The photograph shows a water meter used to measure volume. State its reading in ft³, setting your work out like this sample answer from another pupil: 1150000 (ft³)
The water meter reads 50.74 (ft³)
